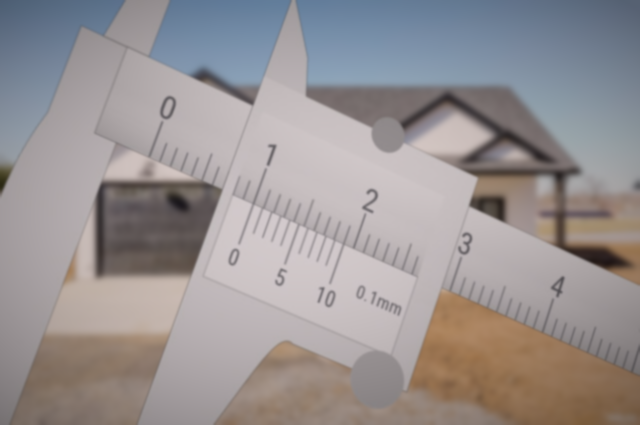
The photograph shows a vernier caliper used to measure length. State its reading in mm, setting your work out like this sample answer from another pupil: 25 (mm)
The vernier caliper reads 10.0 (mm)
